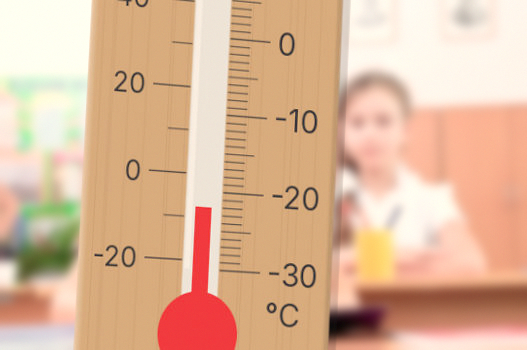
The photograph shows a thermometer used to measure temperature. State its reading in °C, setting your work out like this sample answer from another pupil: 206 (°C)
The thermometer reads -22 (°C)
